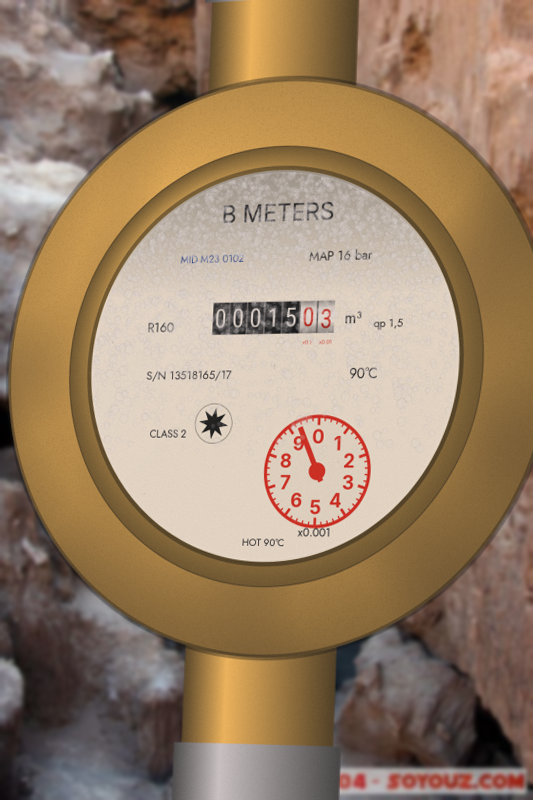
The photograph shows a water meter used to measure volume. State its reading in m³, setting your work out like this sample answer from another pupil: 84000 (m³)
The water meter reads 15.029 (m³)
